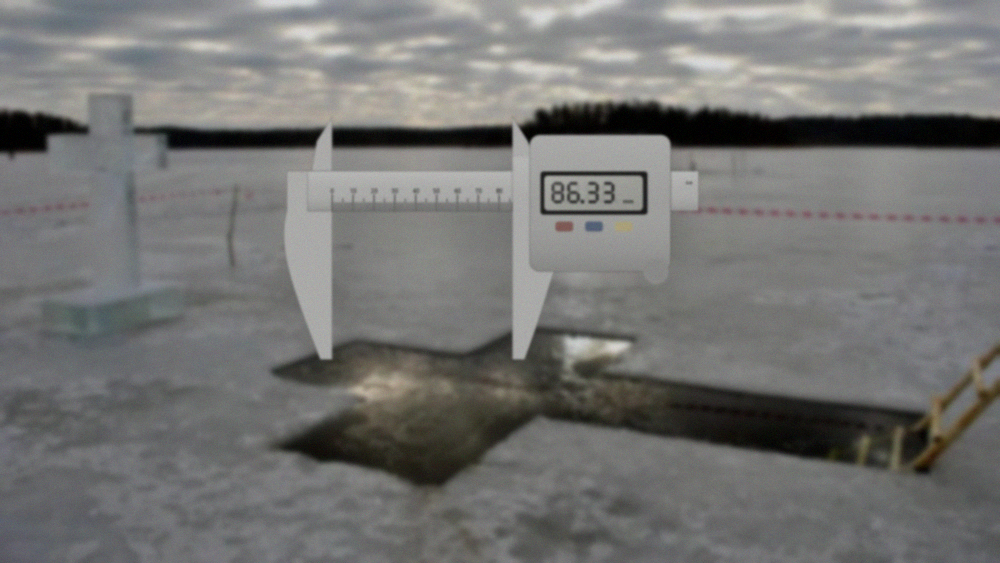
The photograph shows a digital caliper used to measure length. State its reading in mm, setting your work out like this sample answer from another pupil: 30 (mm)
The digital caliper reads 86.33 (mm)
